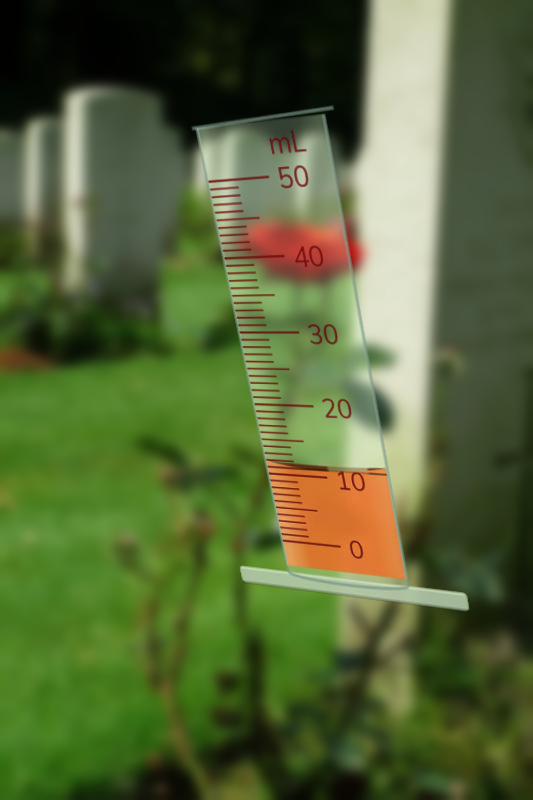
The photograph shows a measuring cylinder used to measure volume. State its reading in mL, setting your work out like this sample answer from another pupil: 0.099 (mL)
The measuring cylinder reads 11 (mL)
